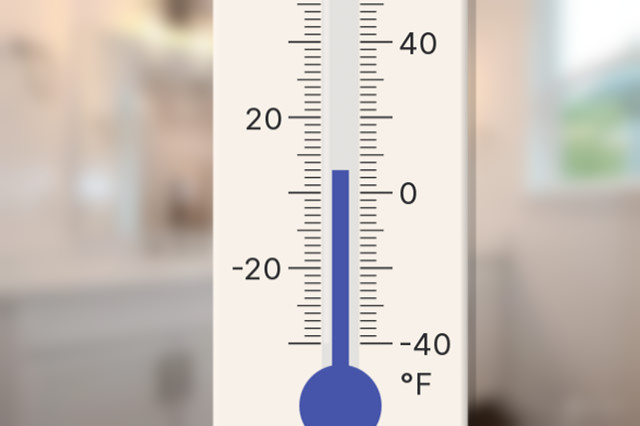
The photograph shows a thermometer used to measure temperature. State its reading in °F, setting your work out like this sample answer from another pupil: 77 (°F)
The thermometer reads 6 (°F)
